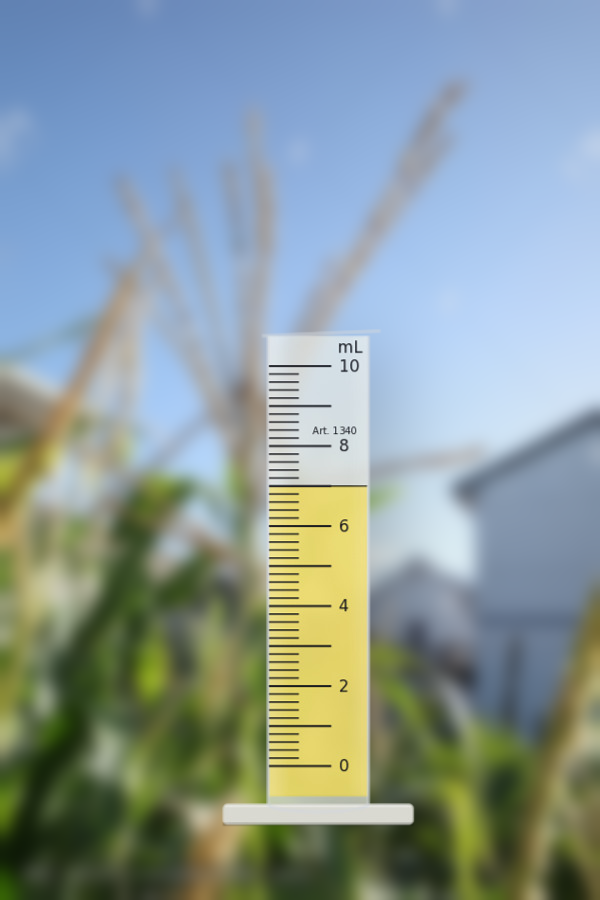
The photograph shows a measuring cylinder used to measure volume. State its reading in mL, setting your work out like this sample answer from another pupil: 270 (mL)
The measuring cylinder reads 7 (mL)
